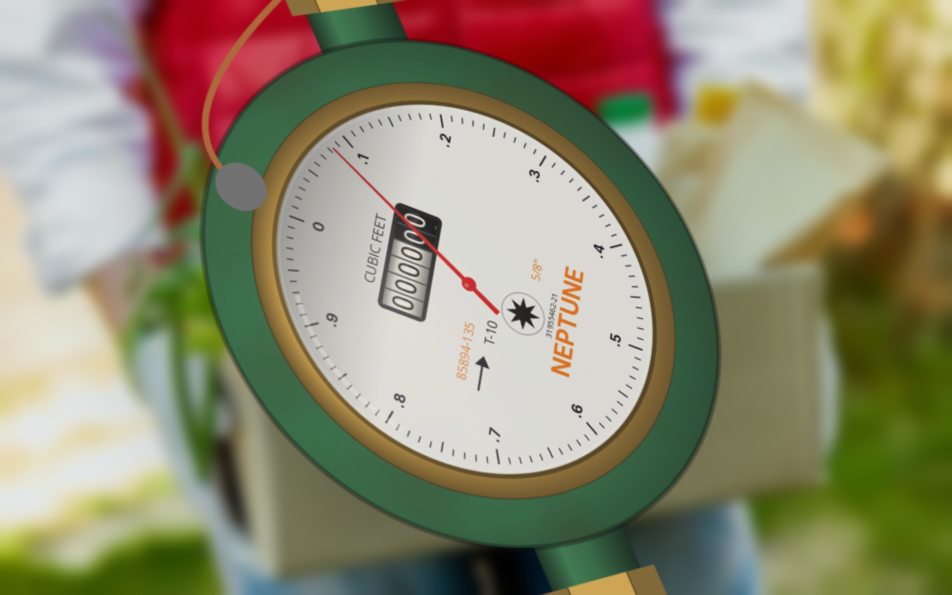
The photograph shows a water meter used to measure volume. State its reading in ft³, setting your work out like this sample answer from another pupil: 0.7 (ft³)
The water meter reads 0.08 (ft³)
